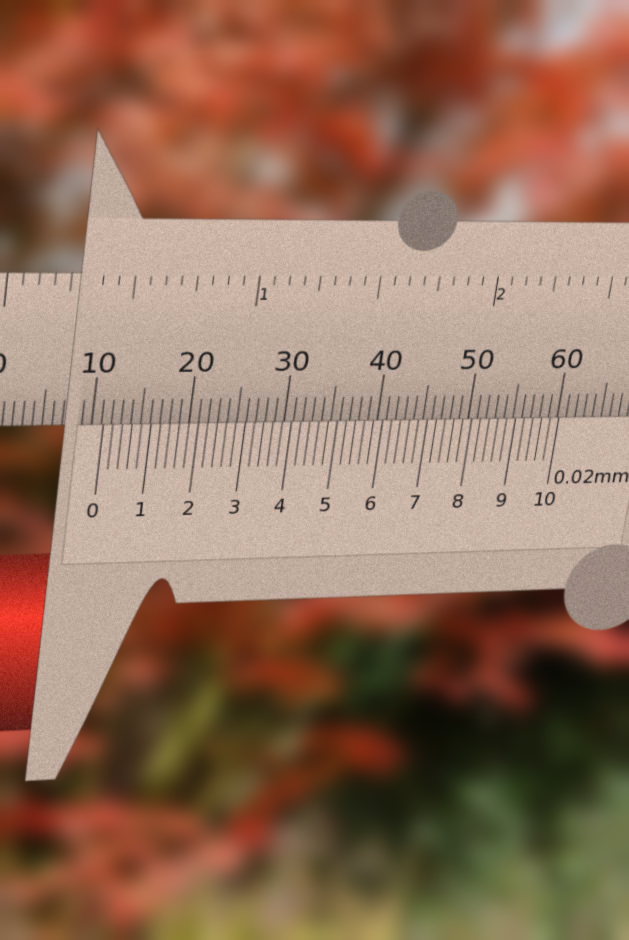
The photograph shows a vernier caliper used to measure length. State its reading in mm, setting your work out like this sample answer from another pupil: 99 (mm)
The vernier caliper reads 11.2 (mm)
